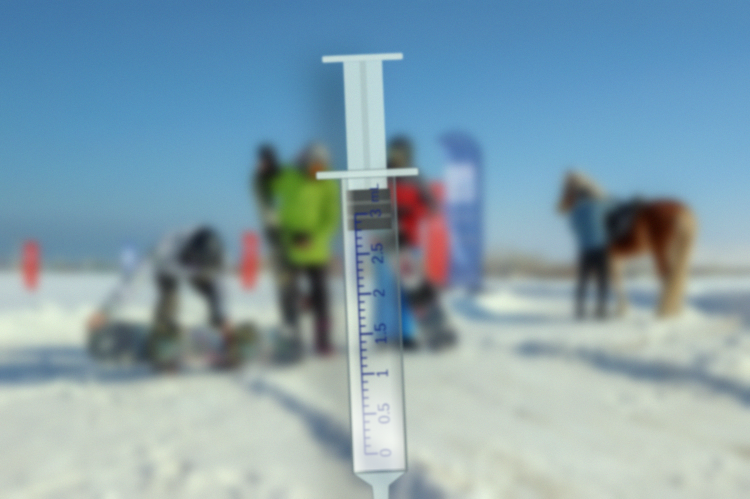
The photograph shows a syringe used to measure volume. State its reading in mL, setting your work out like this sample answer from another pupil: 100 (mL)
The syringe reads 2.8 (mL)
